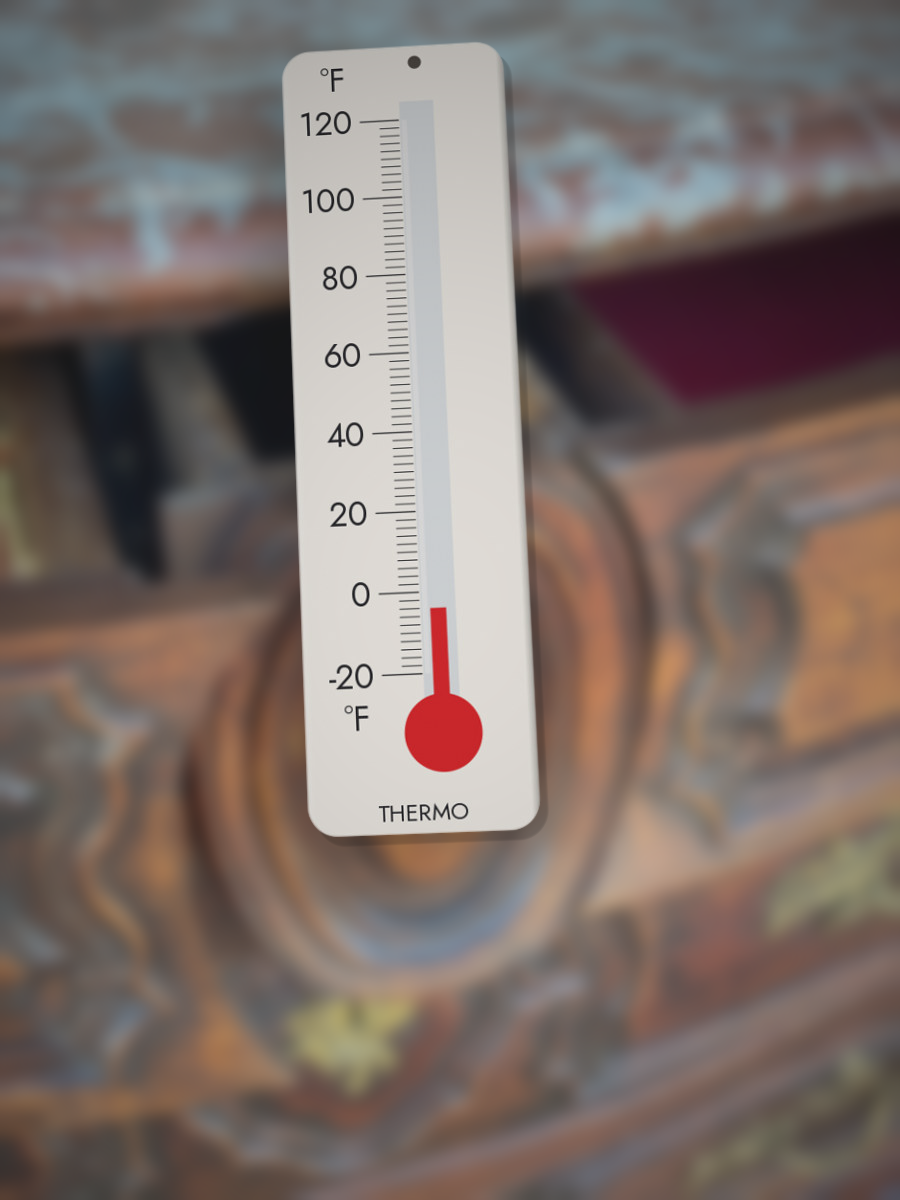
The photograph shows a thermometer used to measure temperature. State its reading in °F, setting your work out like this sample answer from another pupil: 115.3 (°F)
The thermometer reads -4 (°F)
